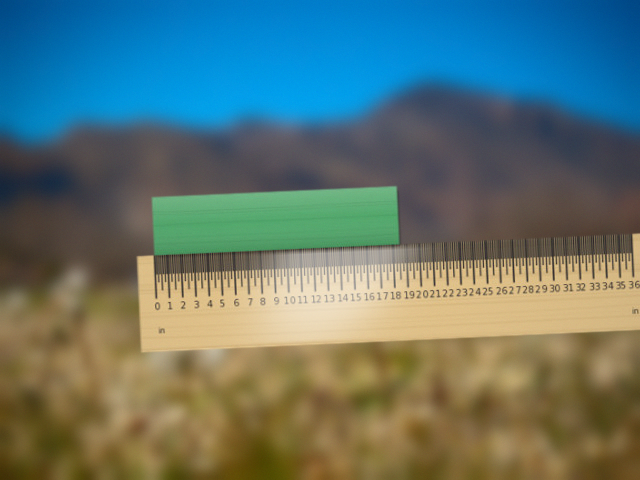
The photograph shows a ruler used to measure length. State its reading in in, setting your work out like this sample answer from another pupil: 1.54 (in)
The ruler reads 18.5 (in)
